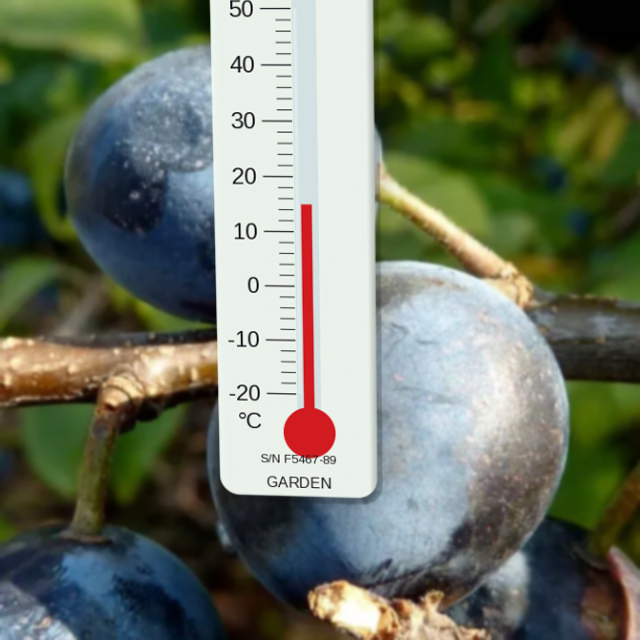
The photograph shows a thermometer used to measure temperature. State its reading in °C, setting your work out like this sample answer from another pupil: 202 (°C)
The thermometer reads 15 (°C)
